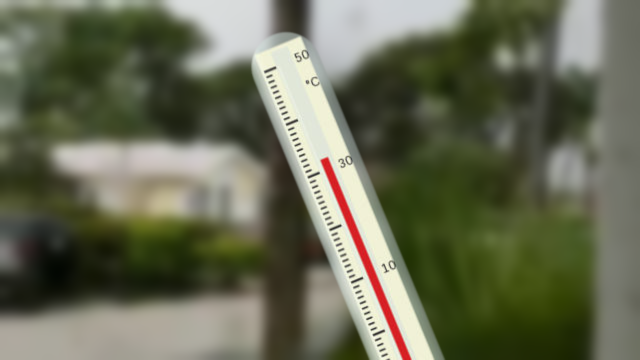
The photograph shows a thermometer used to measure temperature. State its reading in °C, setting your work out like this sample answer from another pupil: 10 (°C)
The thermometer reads 32 (°C)
